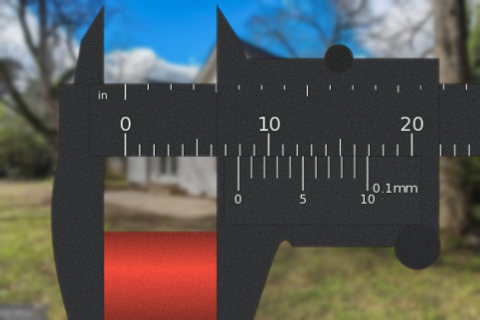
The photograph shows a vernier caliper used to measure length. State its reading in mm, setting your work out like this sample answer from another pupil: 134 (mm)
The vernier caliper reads 7.9 (mm)
